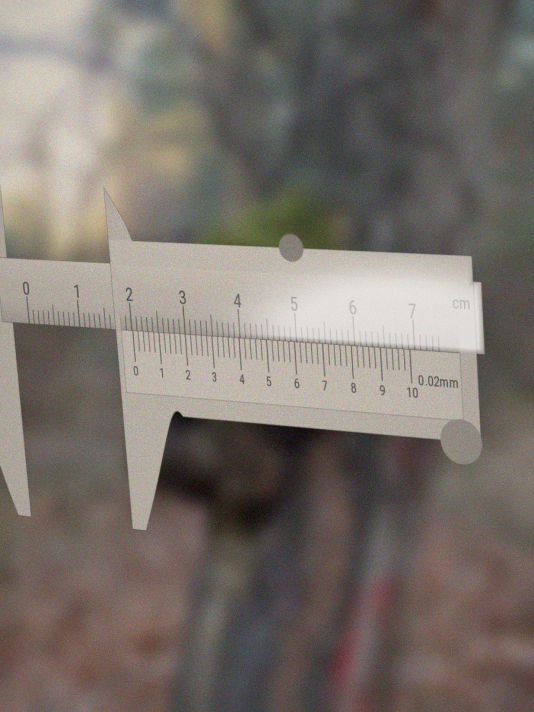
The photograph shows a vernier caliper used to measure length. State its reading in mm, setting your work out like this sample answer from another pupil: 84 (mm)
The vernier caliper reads 20.2 (mm)
